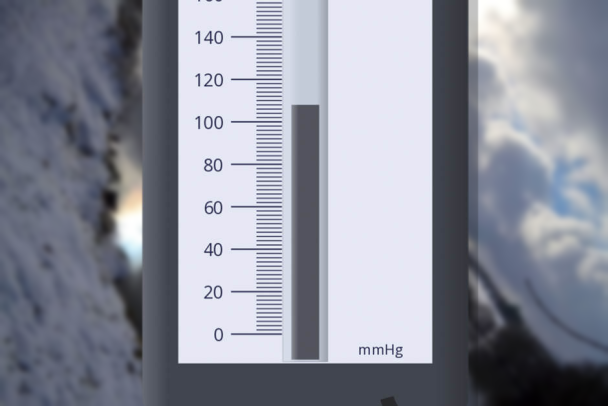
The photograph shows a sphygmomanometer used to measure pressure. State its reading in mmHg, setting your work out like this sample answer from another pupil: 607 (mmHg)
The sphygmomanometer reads 108 (mmHg)
